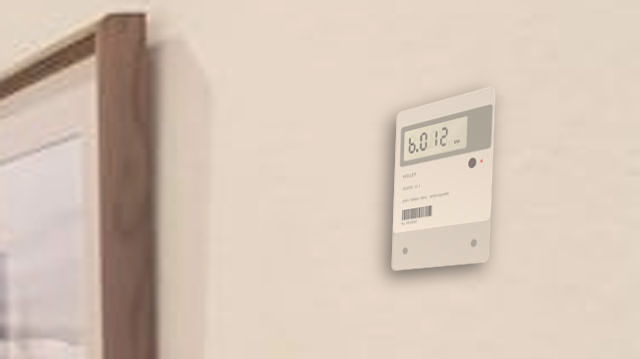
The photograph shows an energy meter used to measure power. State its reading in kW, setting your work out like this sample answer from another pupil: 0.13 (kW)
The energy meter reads 6.012 (kW)
